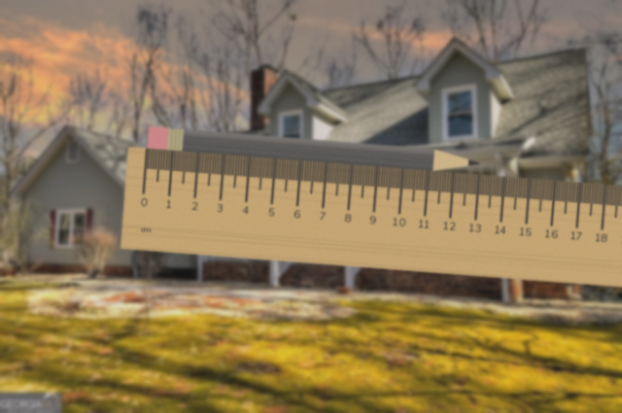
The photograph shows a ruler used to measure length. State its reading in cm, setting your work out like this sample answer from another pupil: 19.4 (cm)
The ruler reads 13 (cm)
